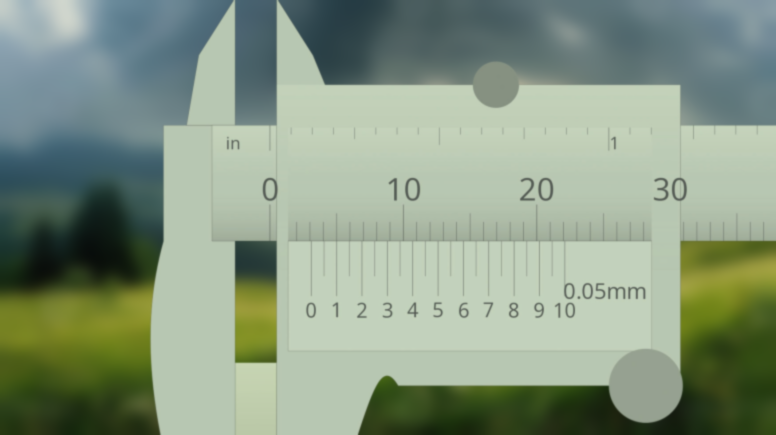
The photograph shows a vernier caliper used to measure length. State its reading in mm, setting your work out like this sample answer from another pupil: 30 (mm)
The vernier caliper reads 3.1 (mm)
